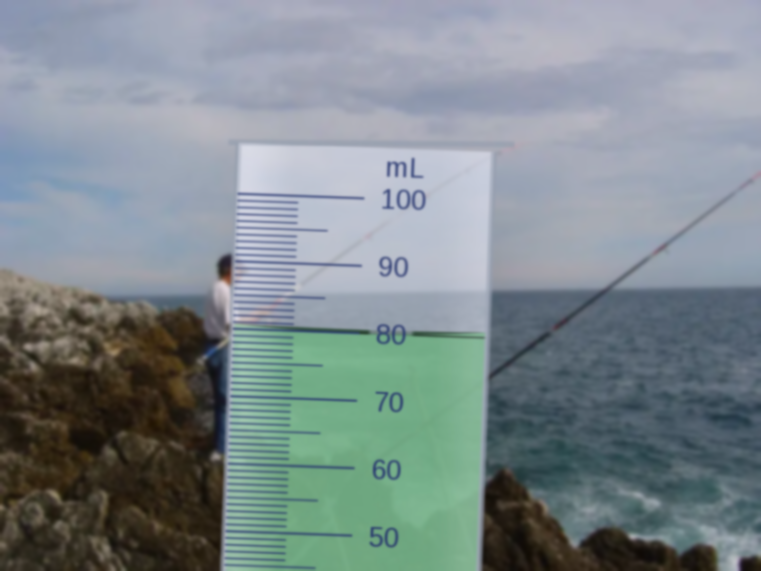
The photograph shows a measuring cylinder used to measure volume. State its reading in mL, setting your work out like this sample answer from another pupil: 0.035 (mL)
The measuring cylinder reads 80 (mL)
